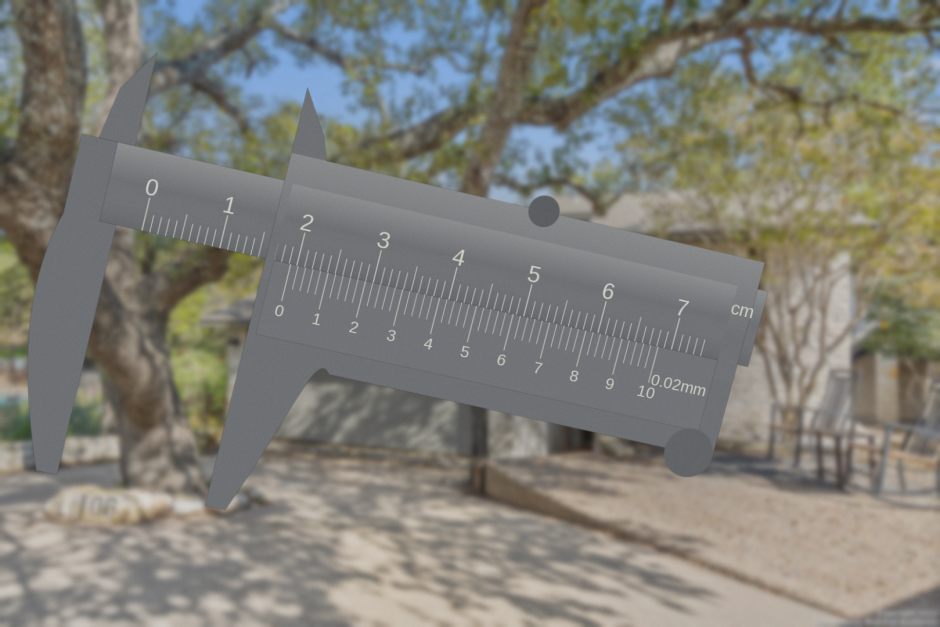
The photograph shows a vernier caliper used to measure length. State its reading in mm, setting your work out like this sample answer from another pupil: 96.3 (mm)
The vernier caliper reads 19.2 (mm)
